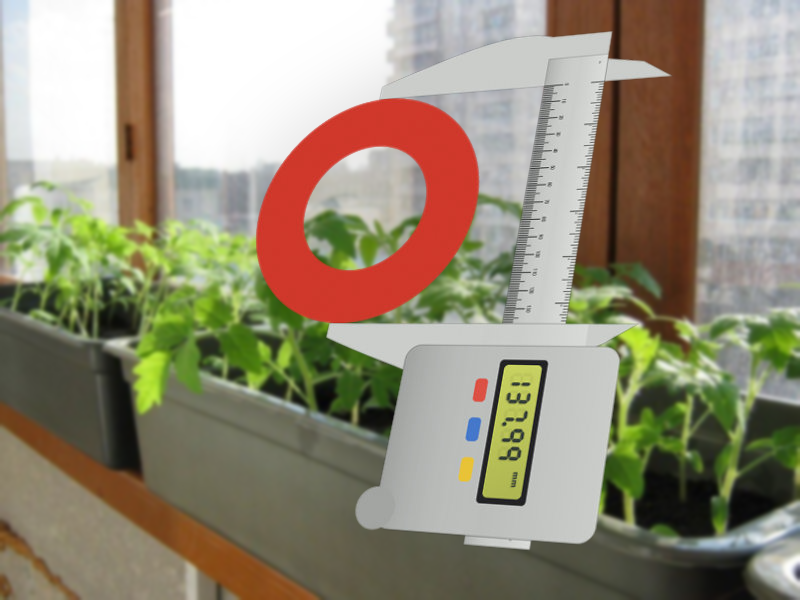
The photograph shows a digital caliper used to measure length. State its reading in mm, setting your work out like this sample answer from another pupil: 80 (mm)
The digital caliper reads 137.99 (mm)
